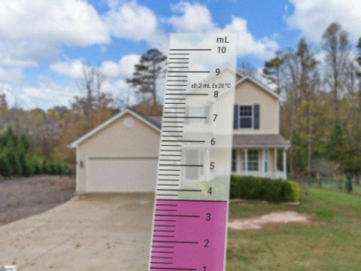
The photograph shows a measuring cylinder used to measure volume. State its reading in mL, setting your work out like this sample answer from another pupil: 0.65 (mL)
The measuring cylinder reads 3.6 (mL)
